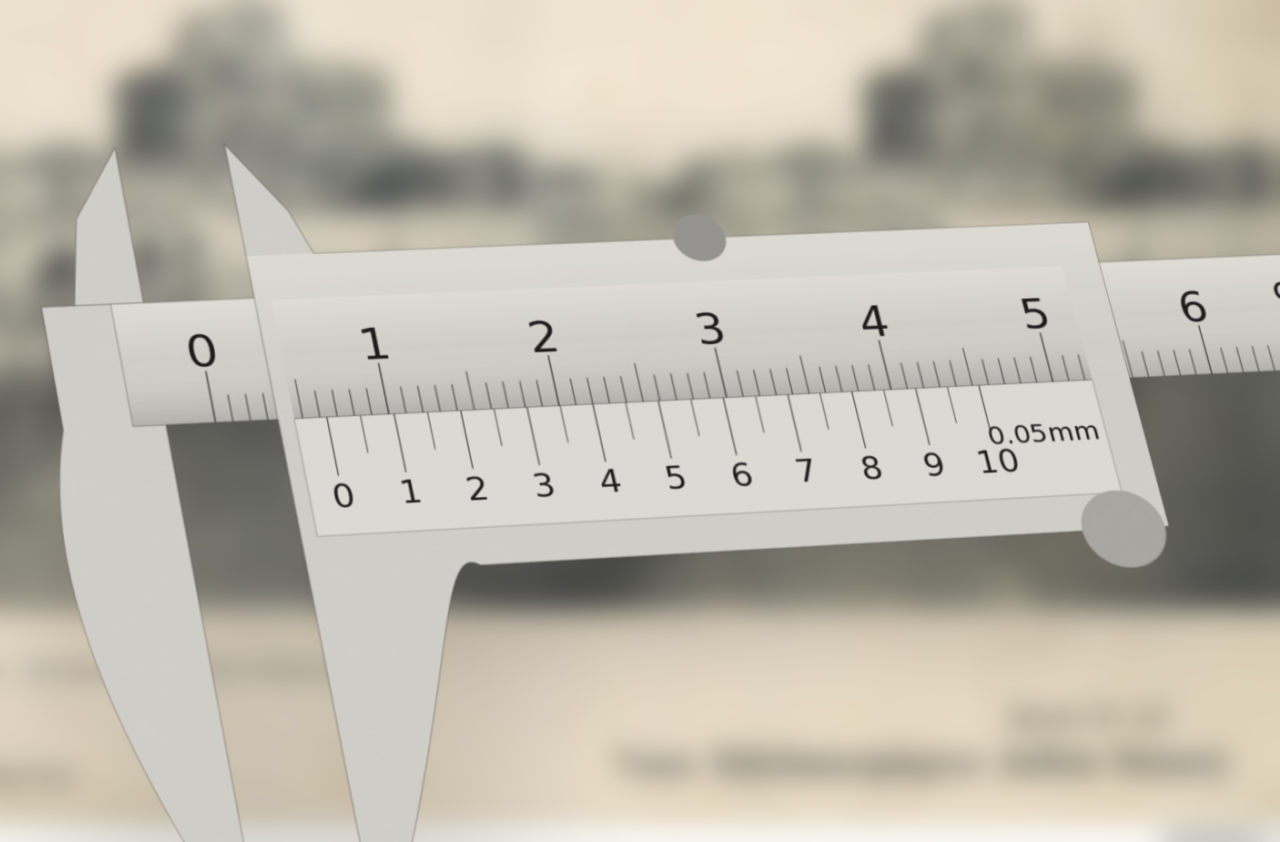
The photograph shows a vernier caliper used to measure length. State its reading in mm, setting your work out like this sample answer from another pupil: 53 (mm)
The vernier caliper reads 6.4 (mm)
